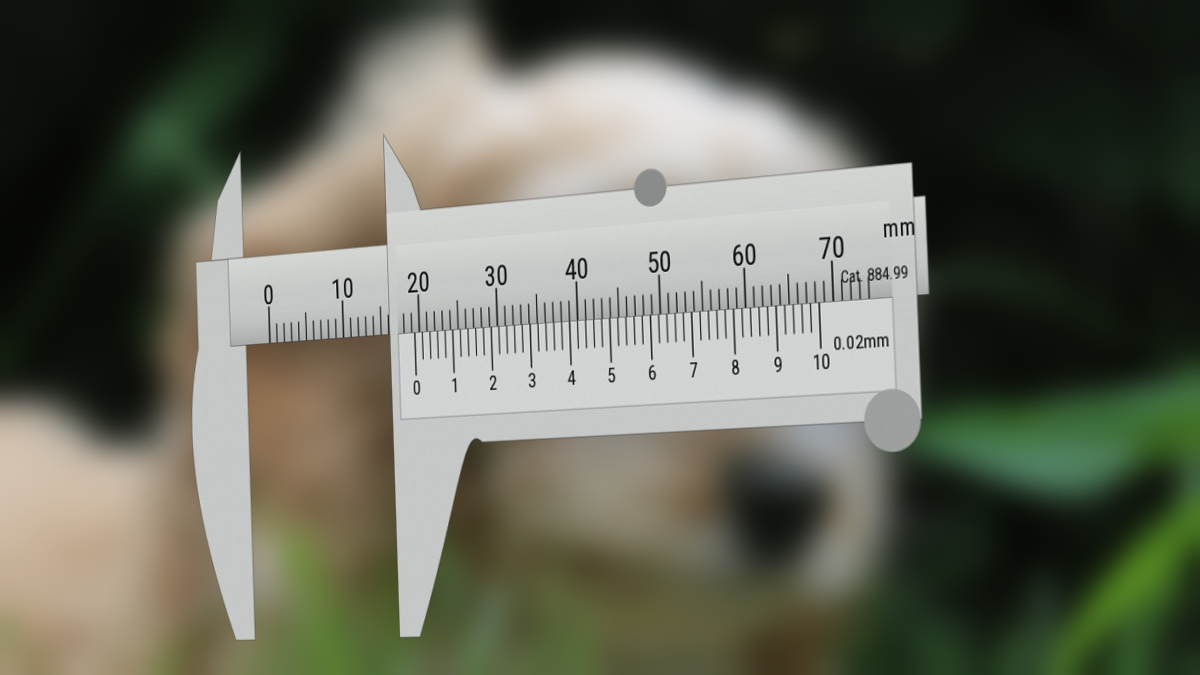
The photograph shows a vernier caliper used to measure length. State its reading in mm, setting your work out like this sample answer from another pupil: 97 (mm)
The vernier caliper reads 19.4 (mm)
